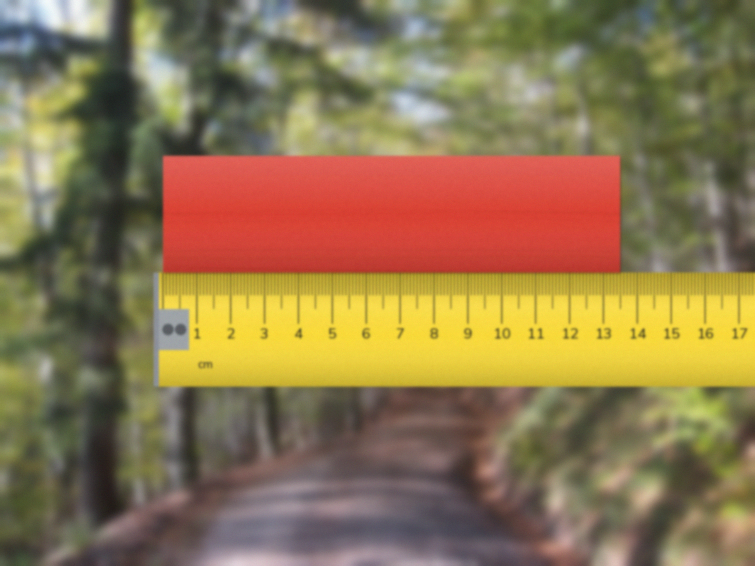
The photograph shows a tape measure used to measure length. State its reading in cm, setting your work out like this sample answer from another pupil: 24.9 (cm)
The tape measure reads 13.5 (cm)
